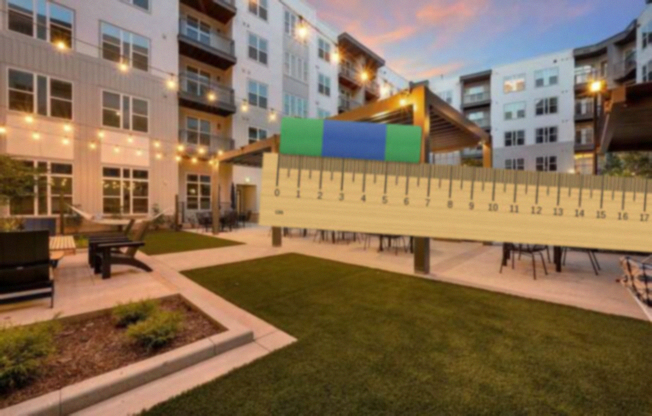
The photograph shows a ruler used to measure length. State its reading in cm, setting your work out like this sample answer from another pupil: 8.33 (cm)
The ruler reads 6.5 (cm)
